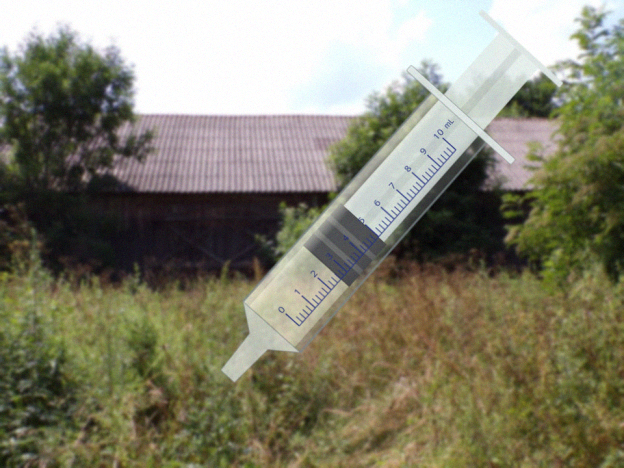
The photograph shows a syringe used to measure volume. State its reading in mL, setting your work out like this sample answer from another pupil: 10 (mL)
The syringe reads 2.6 (mL)
